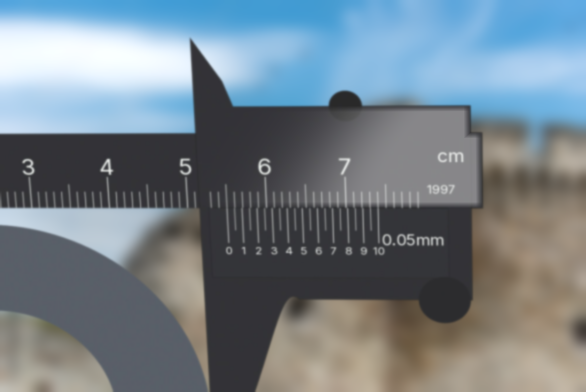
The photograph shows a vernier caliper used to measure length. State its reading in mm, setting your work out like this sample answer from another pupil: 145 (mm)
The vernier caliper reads 55.0 (mm)
